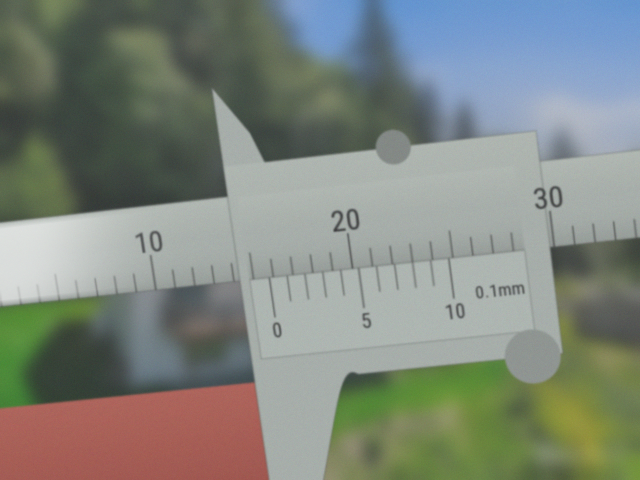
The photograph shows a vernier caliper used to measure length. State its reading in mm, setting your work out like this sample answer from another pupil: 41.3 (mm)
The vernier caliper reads 15.8 (mm)
